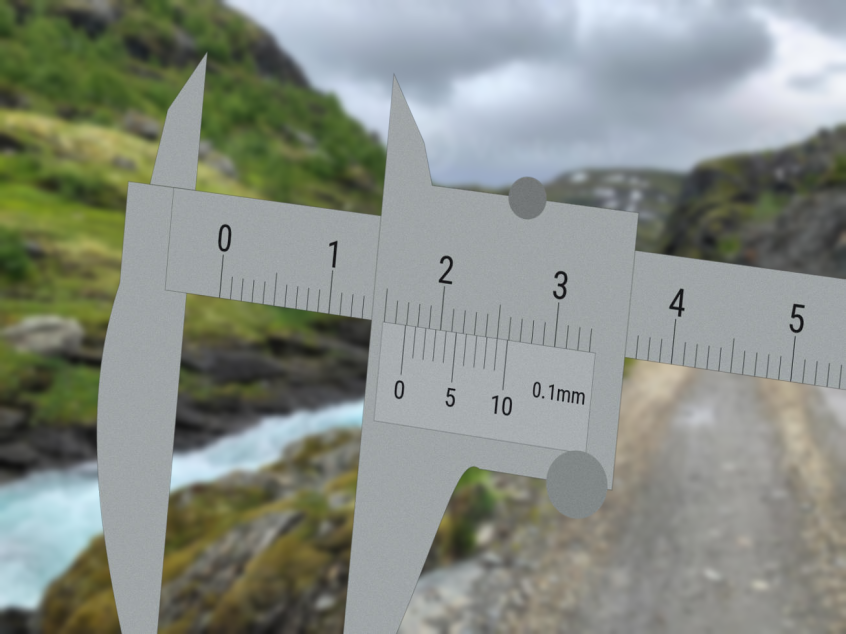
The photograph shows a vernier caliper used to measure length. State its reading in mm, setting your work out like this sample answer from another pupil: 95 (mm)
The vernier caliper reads 16.9 (mm)
